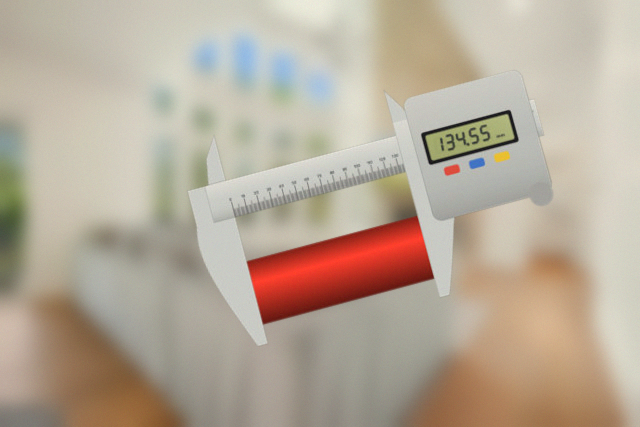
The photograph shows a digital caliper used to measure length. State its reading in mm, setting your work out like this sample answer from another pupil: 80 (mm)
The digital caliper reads 134.55 (mm)
